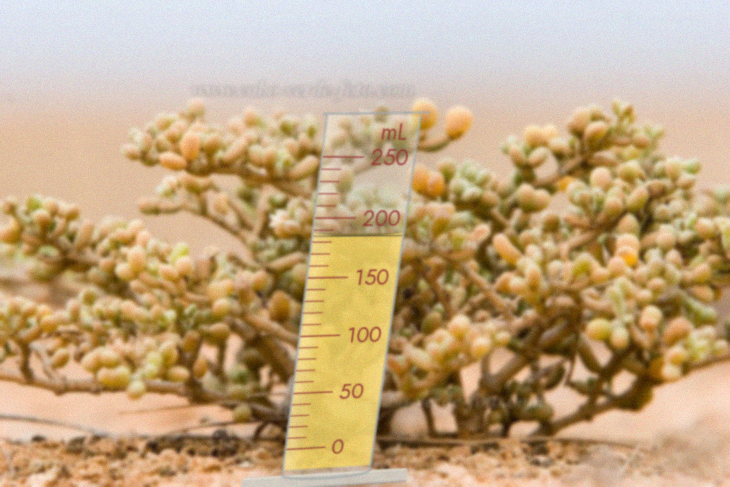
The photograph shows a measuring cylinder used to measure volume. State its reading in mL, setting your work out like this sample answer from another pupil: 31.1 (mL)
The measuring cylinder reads 185 (mL)
